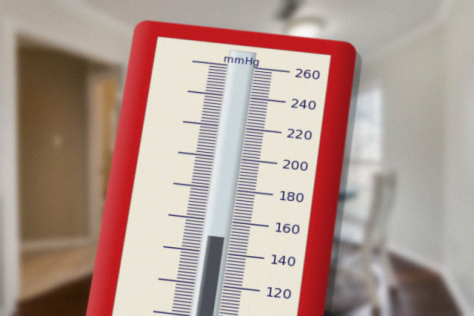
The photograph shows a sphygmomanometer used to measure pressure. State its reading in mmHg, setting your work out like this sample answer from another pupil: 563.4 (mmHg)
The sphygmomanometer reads 150 (mmHg)
